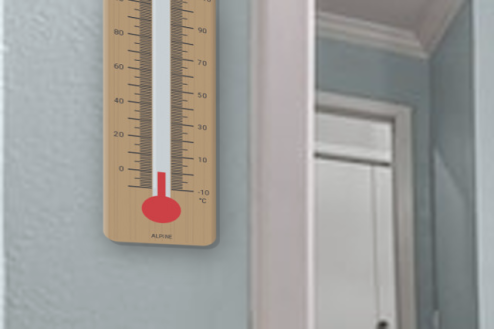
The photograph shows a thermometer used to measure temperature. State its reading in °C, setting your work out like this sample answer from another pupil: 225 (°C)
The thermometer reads 0 (°C)
